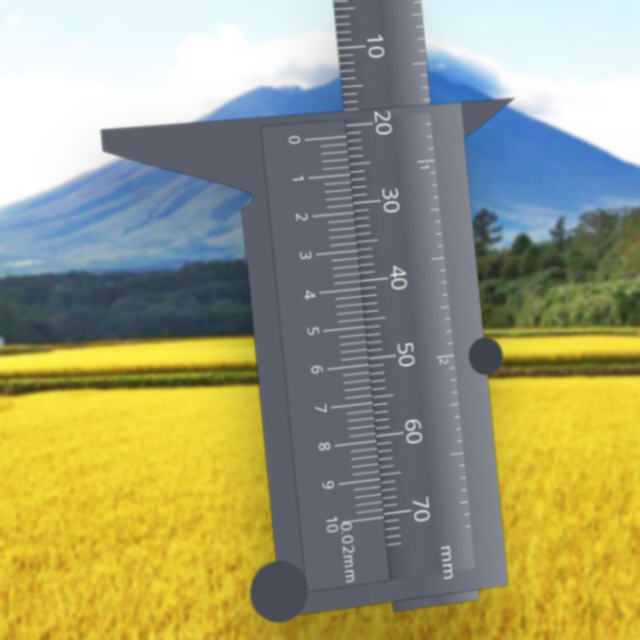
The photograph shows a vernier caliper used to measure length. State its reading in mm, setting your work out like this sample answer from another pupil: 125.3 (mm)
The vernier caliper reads 21.4 (mm)
